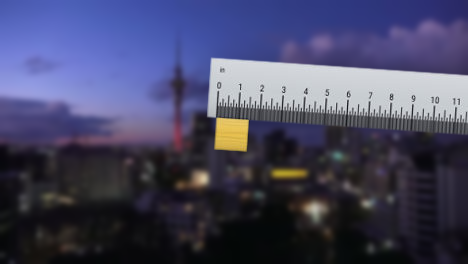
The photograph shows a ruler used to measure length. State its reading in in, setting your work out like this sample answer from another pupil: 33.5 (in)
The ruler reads 1.5 (in)
